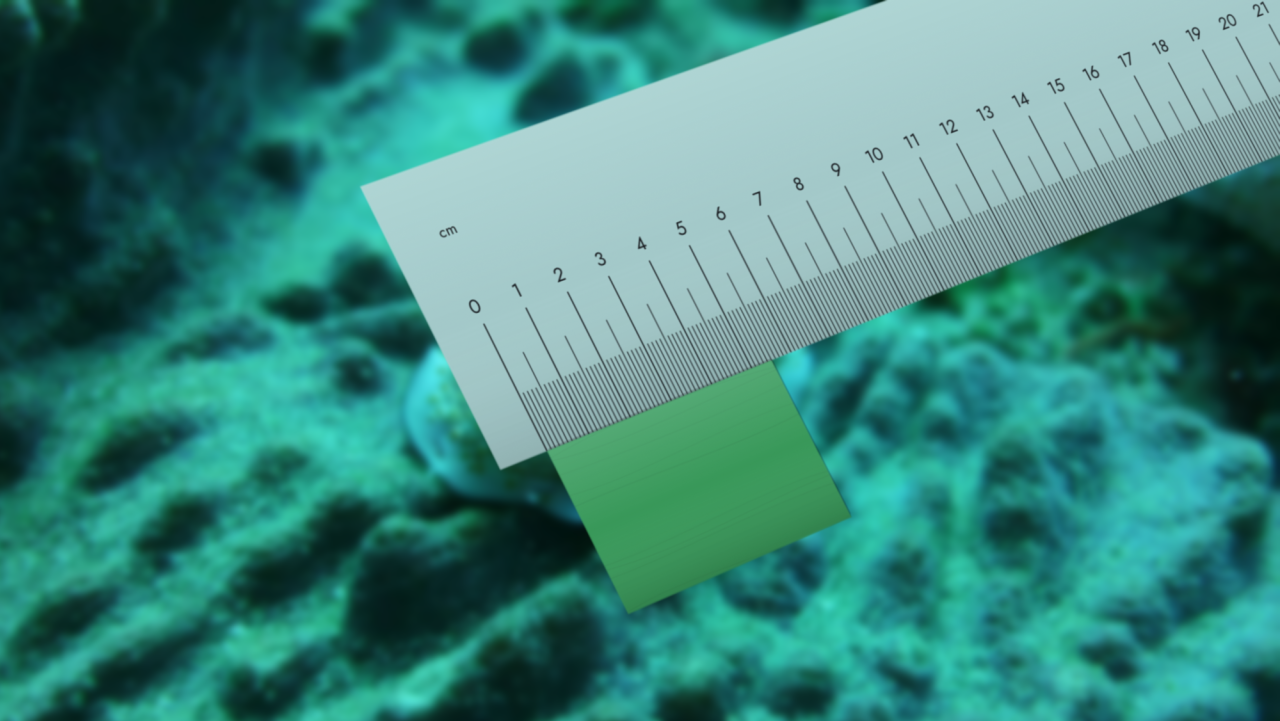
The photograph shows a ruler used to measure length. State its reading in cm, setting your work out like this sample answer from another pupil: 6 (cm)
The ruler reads 5.5 (cm)
